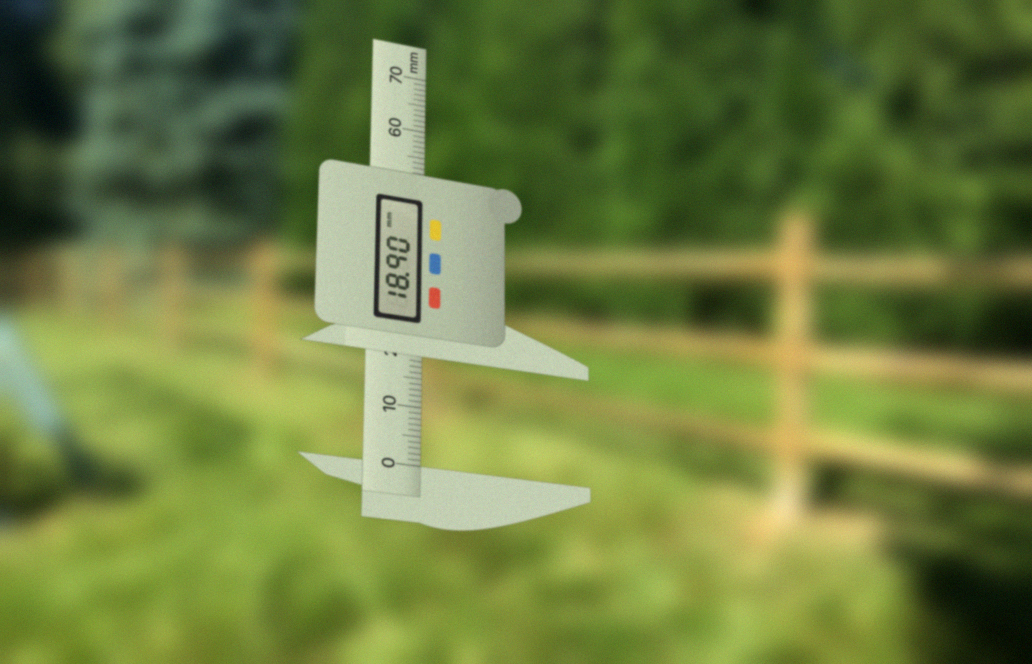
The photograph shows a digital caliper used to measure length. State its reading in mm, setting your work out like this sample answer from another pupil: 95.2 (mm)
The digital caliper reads 18.90 (mm)
